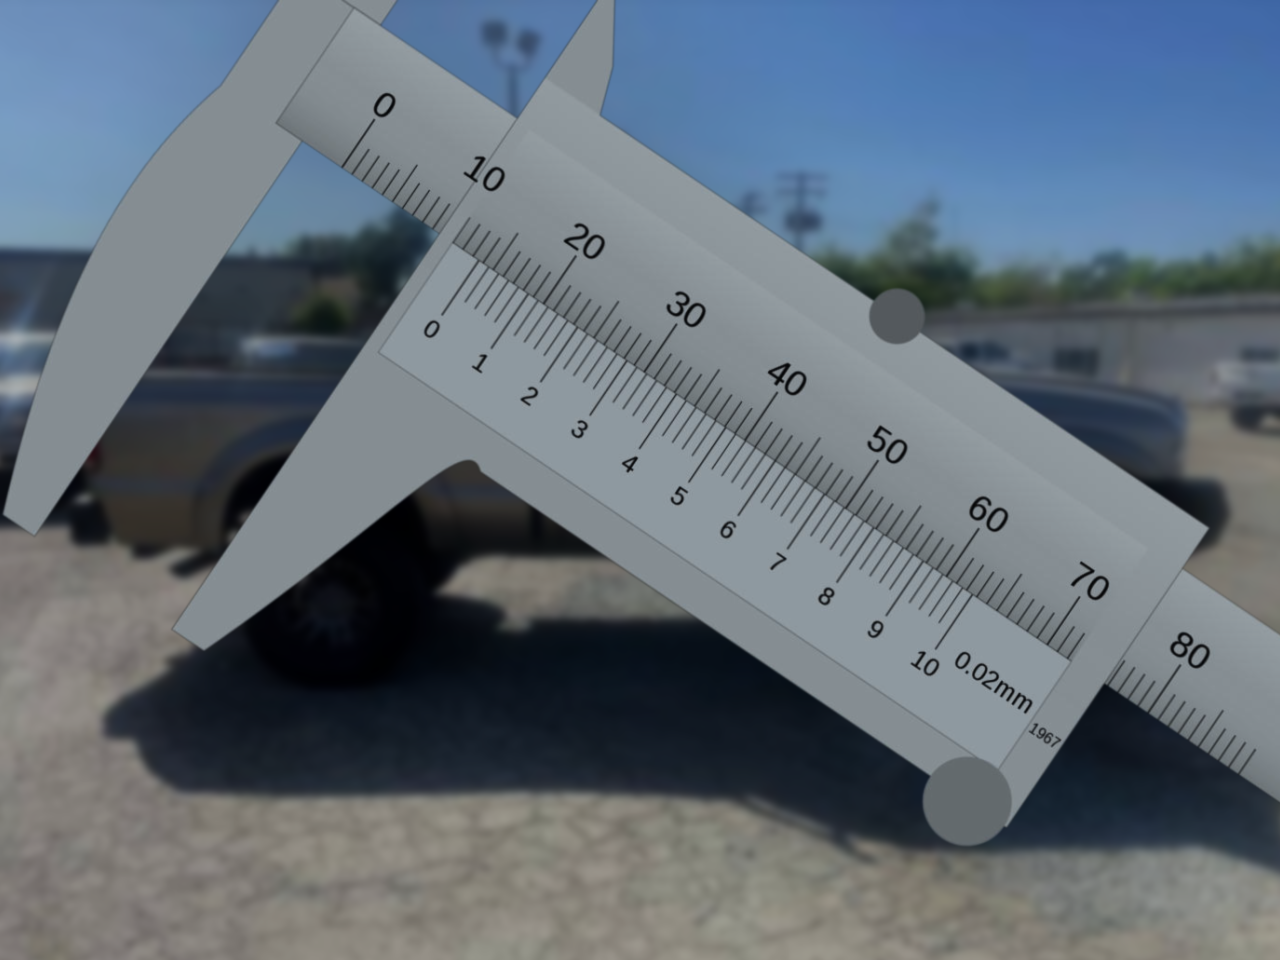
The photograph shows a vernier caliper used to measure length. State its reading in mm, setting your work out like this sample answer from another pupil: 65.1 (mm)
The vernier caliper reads 13.6 (mm)
